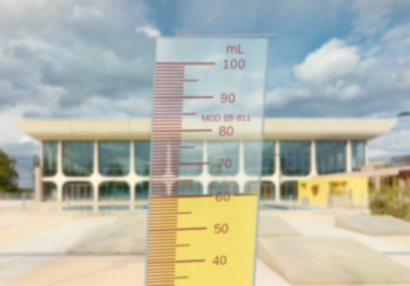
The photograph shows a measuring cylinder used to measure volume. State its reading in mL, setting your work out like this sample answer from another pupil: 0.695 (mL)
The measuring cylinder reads 60 (mL)
